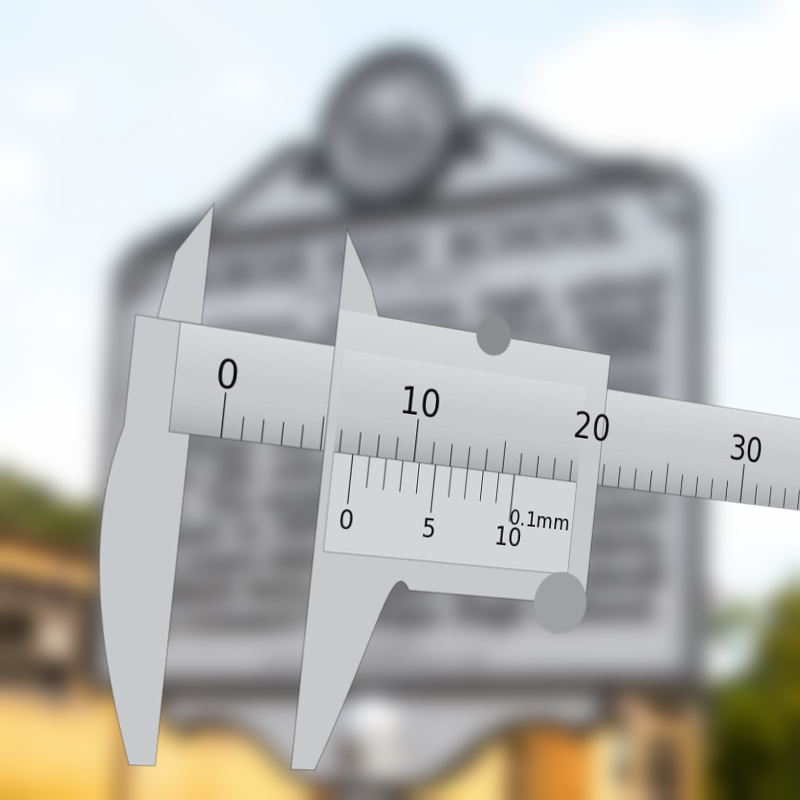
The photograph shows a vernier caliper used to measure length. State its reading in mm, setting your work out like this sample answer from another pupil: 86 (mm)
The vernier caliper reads 6.7 (mm)
